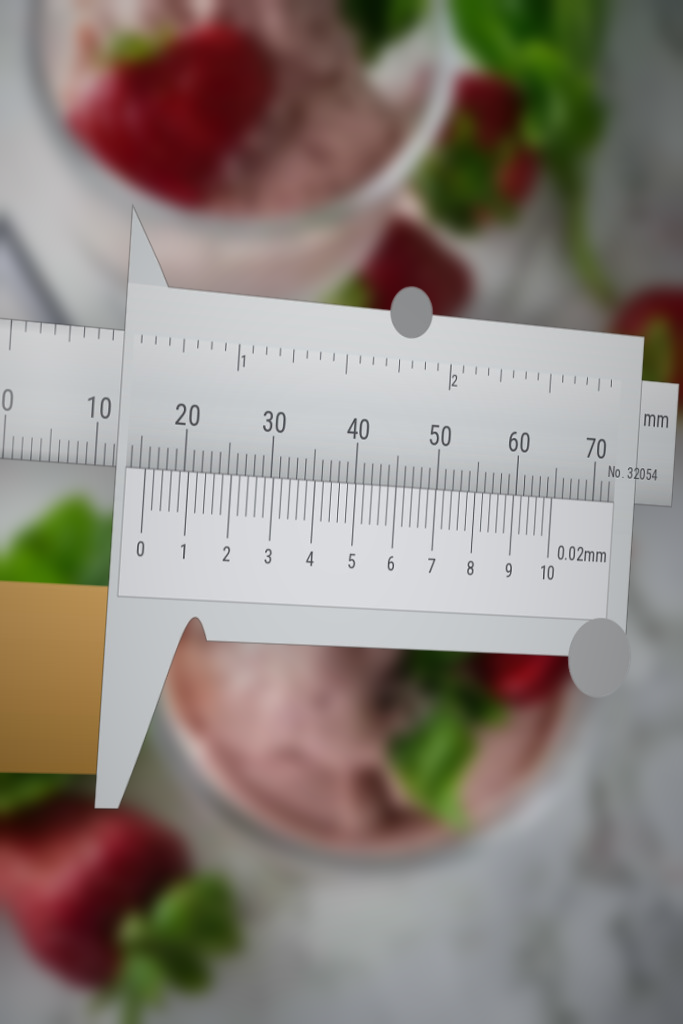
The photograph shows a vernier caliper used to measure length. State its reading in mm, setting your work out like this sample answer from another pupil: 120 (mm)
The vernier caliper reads 15.6 (mm)
